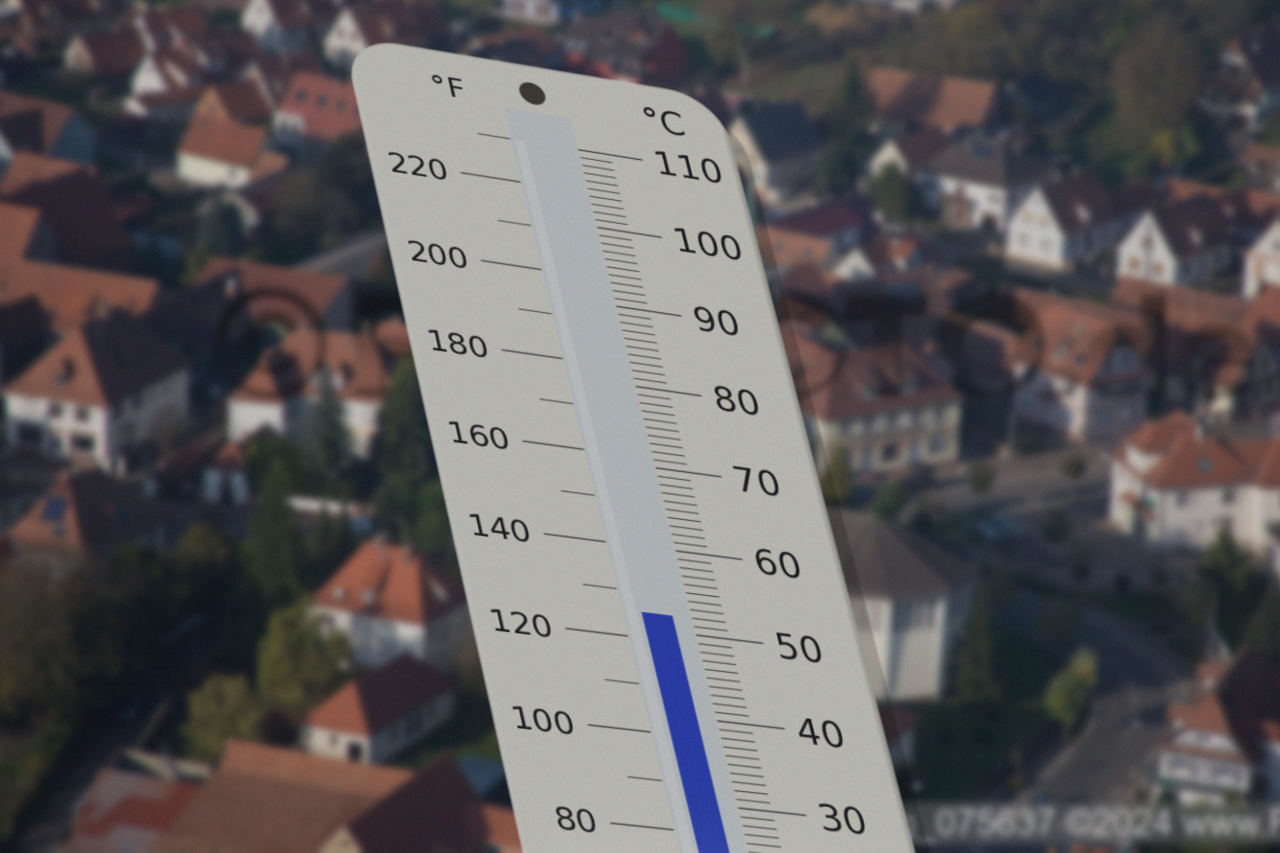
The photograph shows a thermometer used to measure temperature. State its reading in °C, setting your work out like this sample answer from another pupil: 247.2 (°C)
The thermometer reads 52 (°C)
